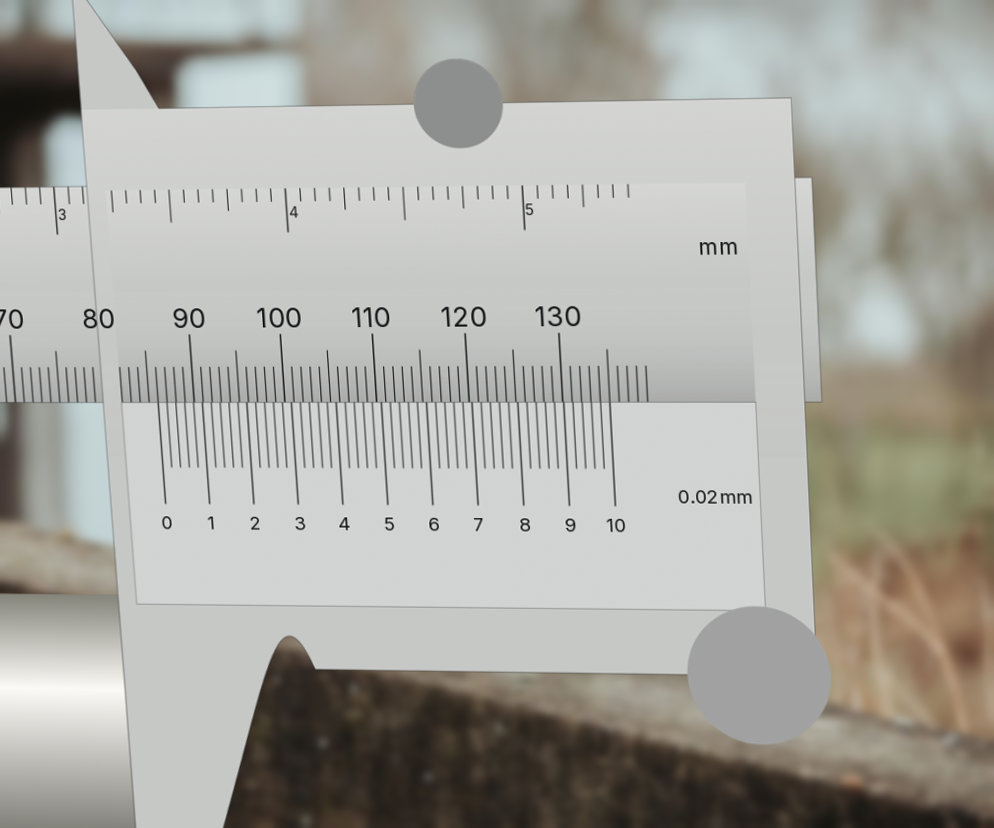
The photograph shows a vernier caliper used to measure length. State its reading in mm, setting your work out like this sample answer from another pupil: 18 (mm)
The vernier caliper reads 86.0 (mm)
